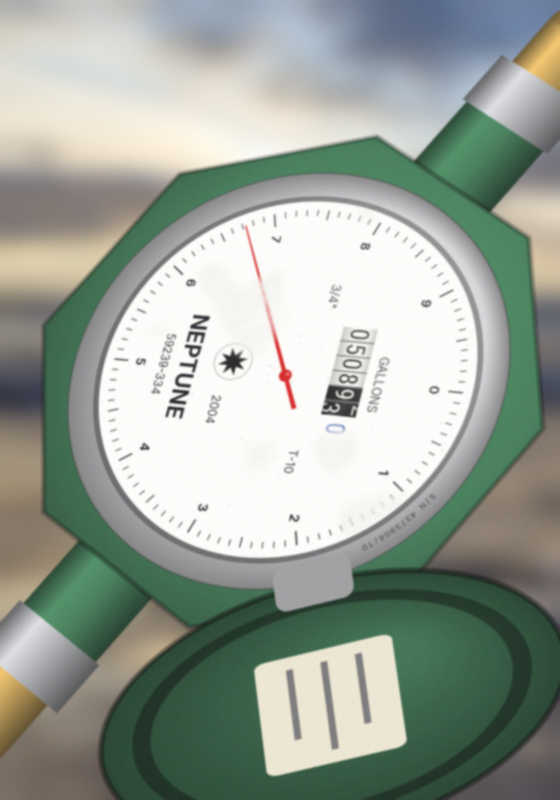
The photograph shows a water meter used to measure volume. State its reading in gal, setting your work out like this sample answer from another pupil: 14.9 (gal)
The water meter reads 508926.7 (gal)
